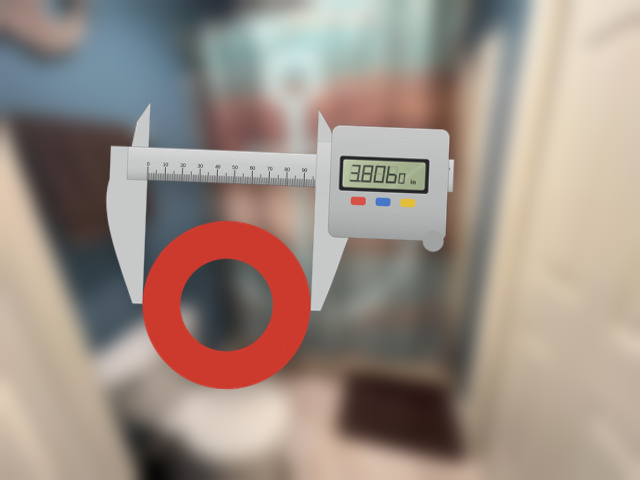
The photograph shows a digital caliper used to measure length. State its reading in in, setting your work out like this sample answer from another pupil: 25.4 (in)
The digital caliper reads 3.8060 (in)
